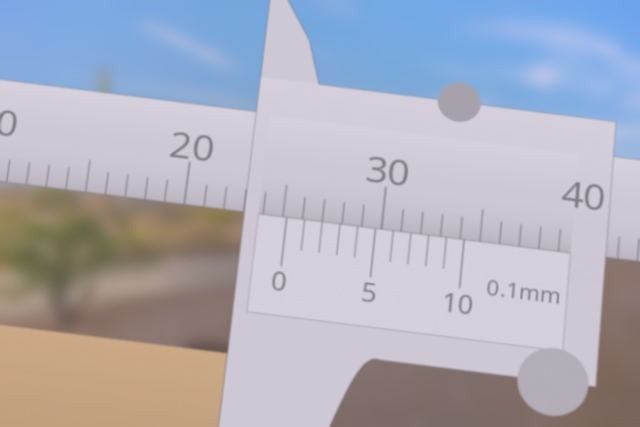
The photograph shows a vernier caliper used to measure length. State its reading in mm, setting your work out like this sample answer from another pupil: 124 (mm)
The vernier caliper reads 25.2 (mm)
